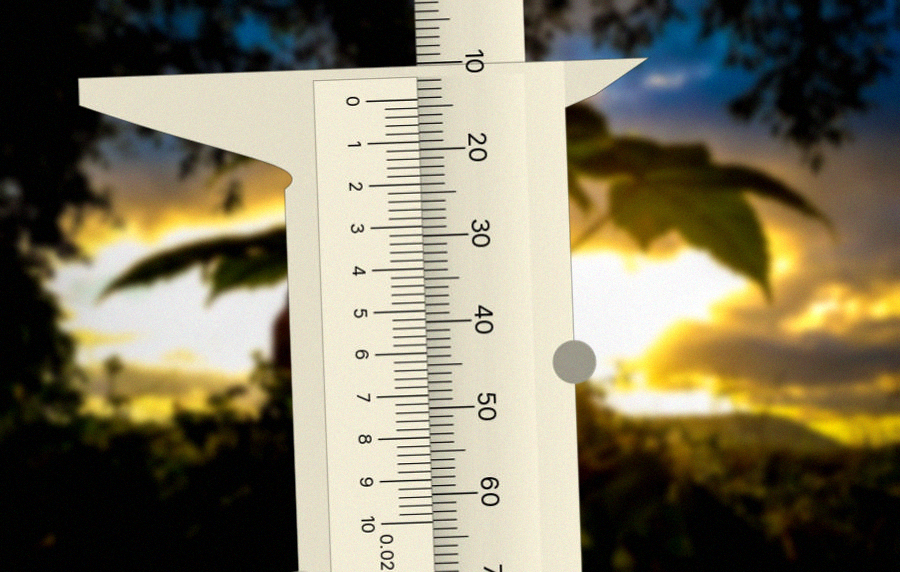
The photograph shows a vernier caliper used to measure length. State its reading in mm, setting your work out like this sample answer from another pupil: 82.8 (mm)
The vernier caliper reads 14.2 (mm)
